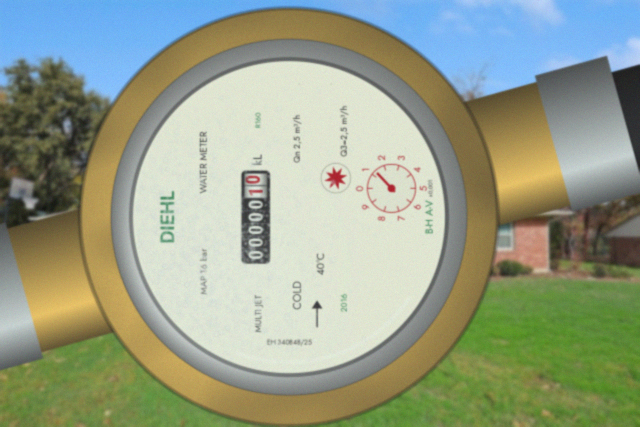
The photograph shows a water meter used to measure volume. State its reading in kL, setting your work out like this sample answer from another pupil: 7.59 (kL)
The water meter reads 0.101 (kL)
